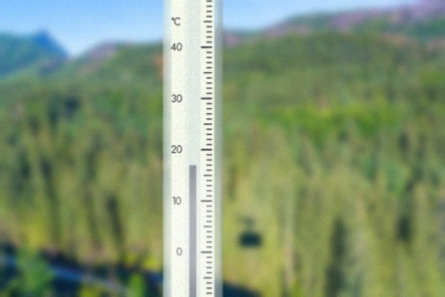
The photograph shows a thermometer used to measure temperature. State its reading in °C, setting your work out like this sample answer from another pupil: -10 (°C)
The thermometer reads 17 (°C)
